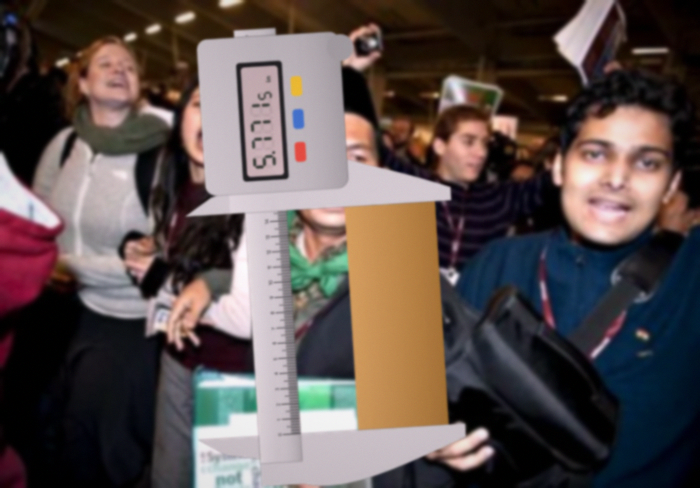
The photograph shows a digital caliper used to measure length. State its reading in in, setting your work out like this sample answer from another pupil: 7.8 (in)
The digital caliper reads 5.7715 (in)
